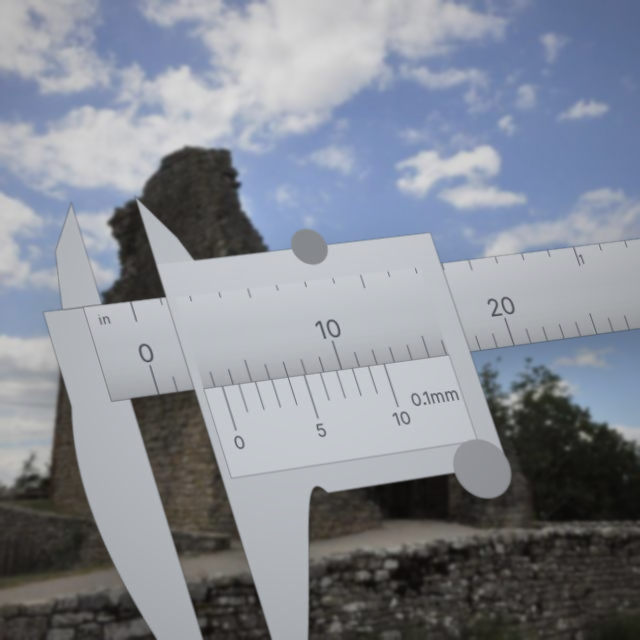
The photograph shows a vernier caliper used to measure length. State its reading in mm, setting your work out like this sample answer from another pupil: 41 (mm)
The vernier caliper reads 3.4 (mm)
